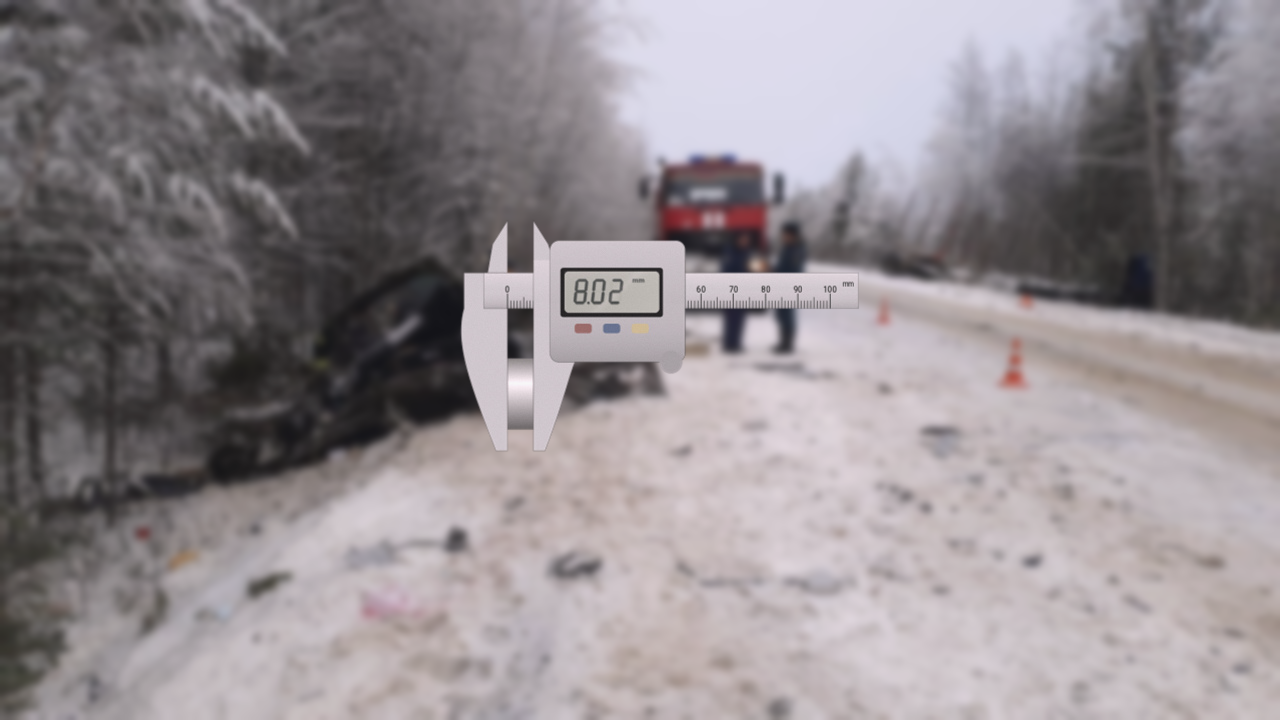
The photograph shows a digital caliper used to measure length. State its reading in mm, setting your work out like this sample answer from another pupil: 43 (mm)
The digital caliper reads 8.02 (mm)
